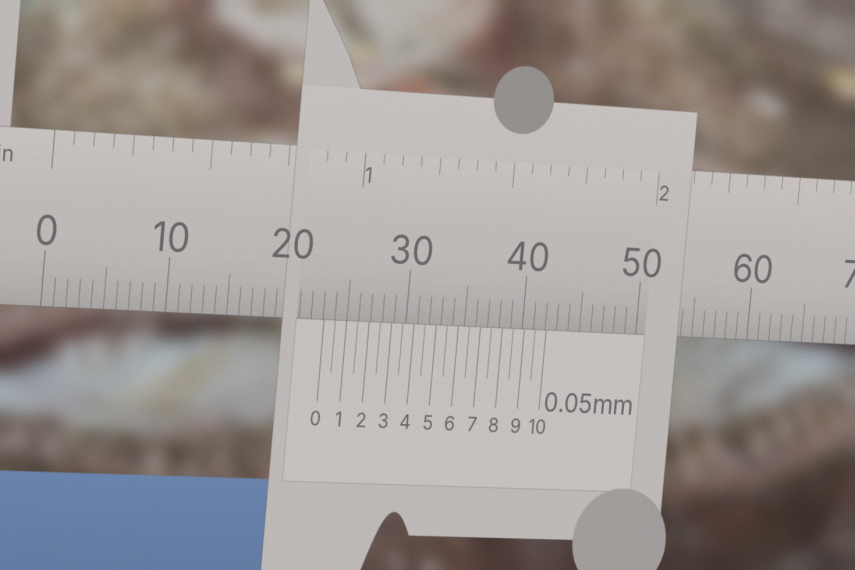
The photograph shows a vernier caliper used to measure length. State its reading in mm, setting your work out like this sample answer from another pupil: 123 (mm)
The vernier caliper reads 23.1 (mm)
